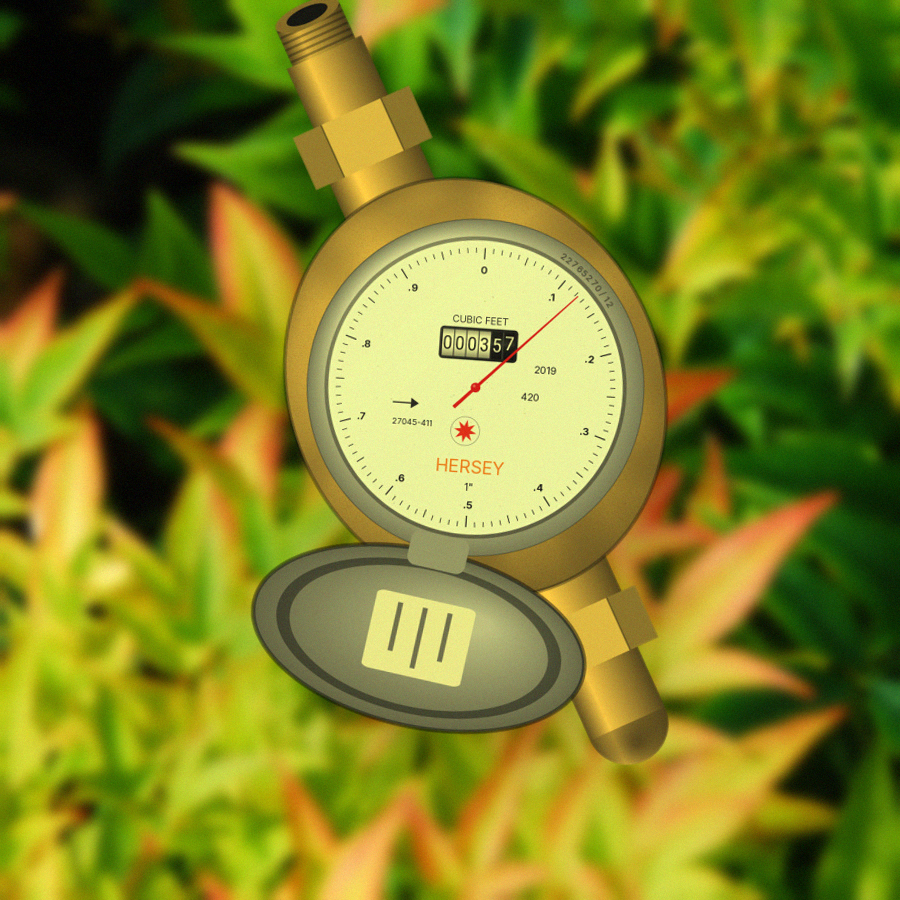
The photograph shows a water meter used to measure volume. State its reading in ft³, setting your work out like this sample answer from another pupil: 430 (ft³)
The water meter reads 357.12 (ft³)
